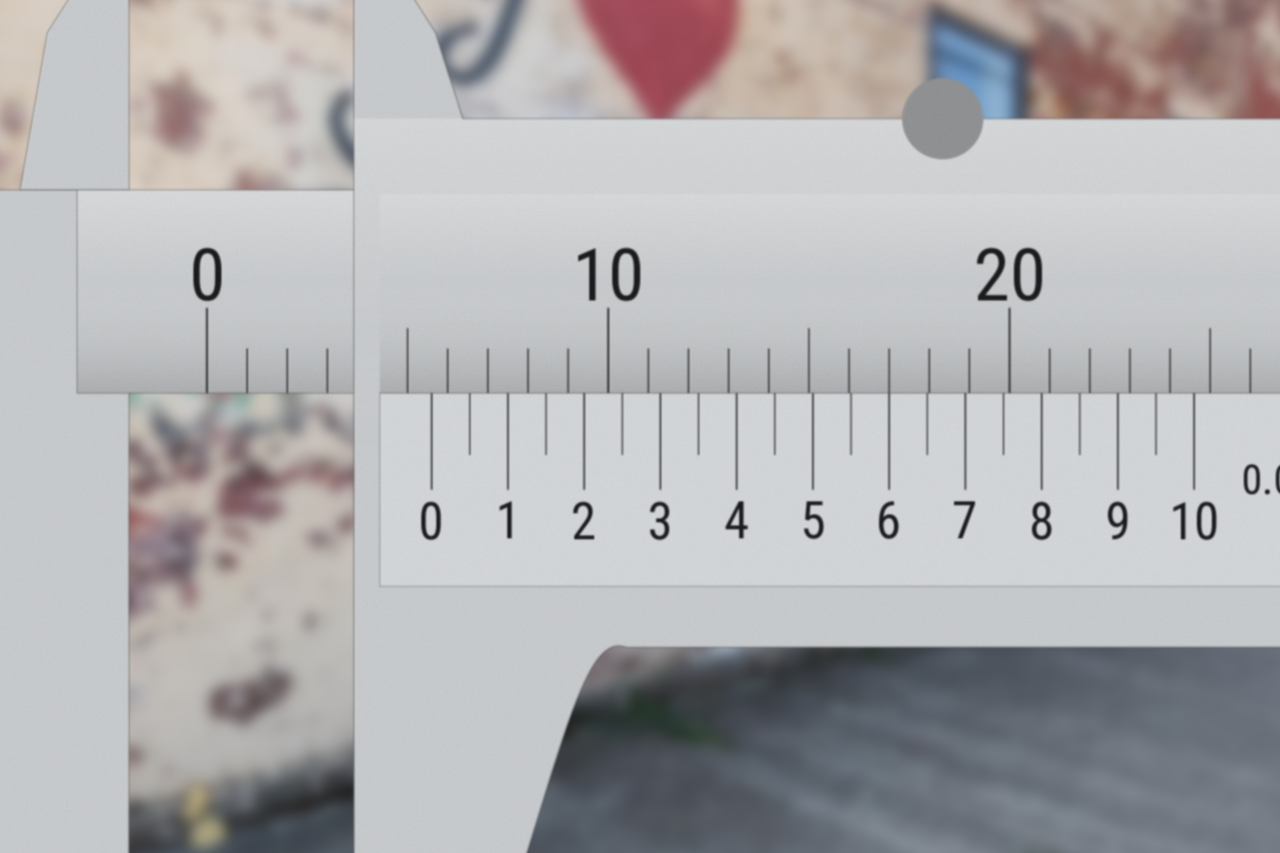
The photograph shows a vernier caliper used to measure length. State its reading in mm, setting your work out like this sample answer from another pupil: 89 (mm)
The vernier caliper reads 5.60 (mm)
